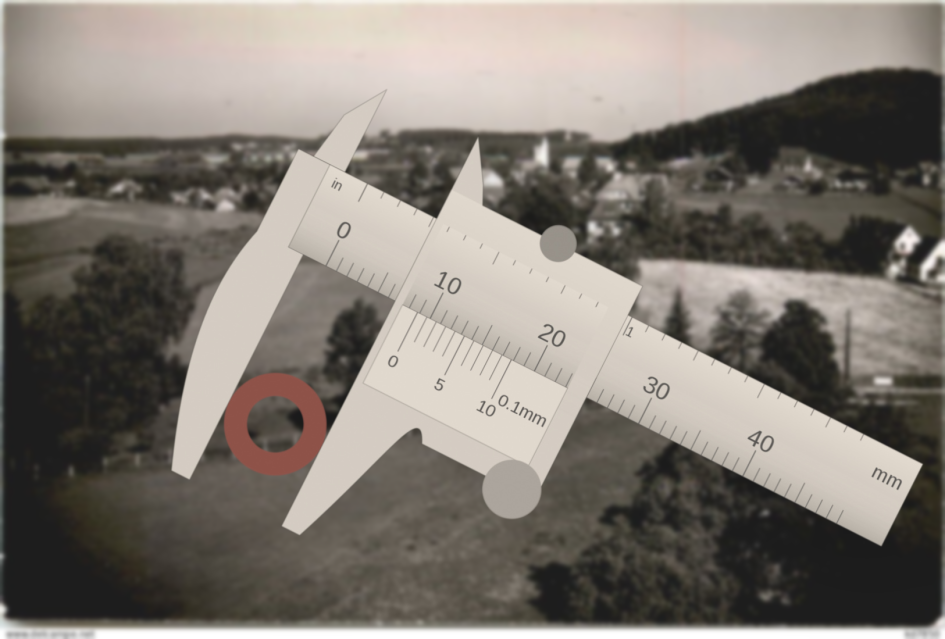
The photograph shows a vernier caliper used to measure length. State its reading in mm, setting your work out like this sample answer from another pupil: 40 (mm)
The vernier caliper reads 8.8 (mm)
